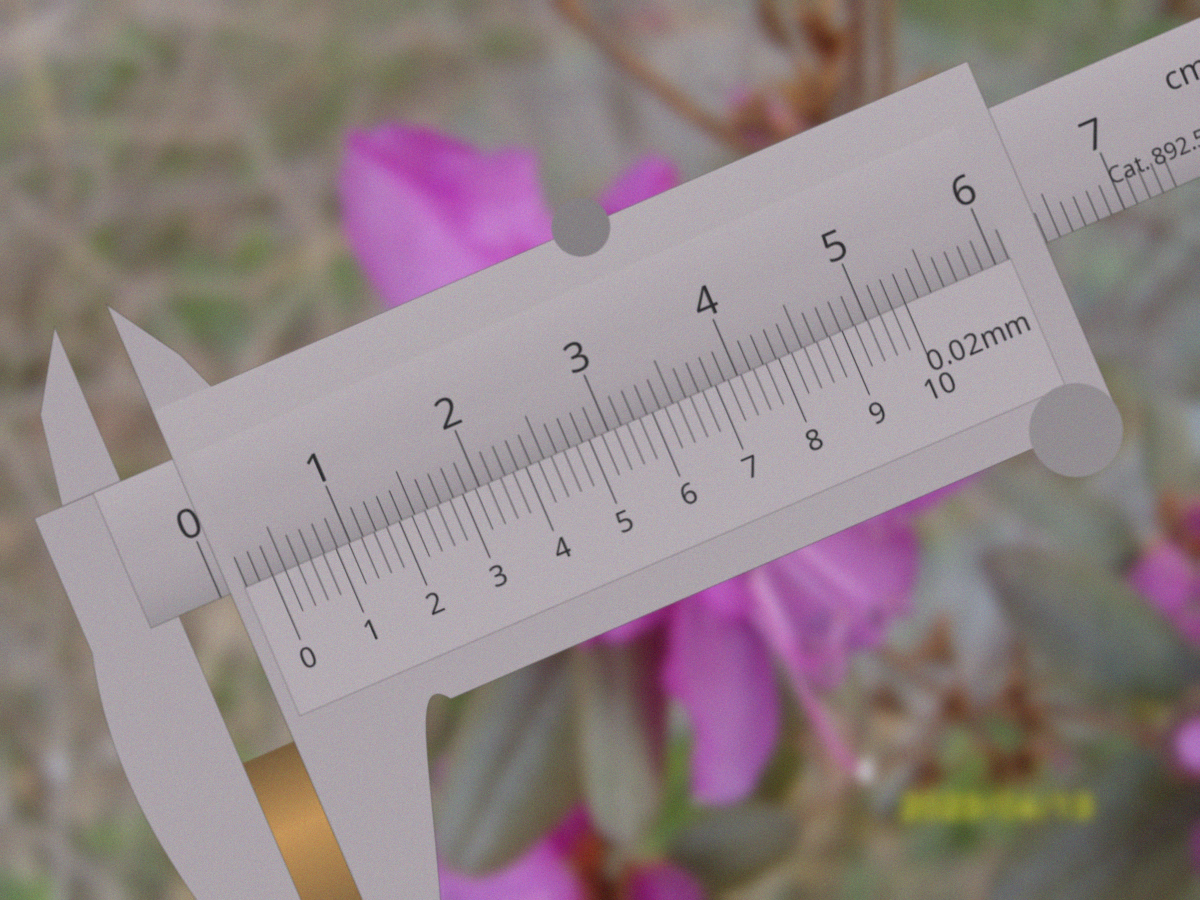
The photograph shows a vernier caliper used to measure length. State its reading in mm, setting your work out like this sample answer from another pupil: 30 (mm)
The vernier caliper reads 4.0 (mm)
